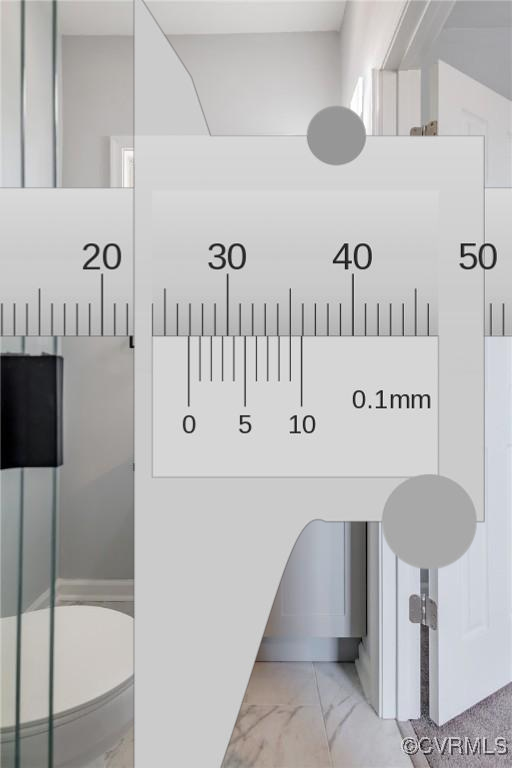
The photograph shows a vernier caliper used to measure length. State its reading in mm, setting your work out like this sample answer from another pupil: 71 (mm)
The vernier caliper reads 26.9 (mm)
